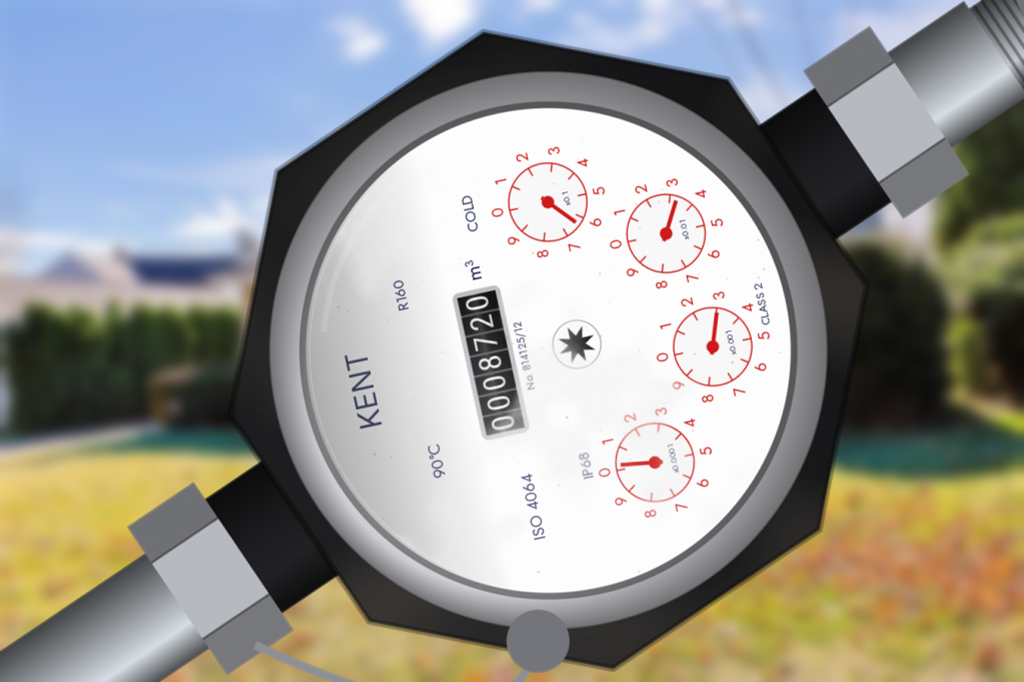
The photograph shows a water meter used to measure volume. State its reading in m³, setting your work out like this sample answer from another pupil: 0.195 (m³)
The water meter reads 8720.6330 (m³)
